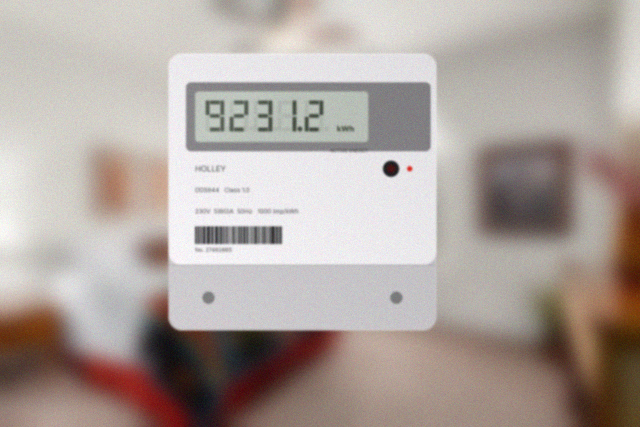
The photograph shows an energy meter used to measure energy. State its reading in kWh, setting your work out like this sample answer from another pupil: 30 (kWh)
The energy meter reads 9231.2 (kWh)
